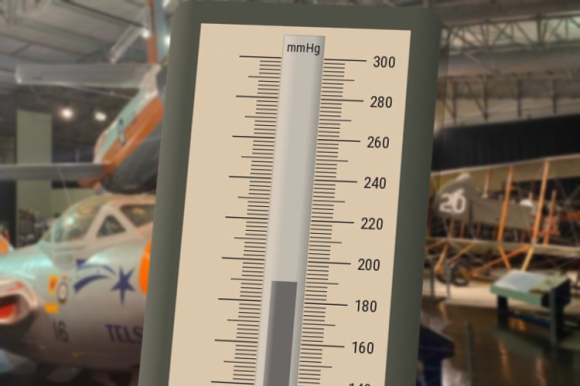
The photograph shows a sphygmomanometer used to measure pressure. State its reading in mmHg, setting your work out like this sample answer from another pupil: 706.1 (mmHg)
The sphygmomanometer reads 190 (mmHg)
